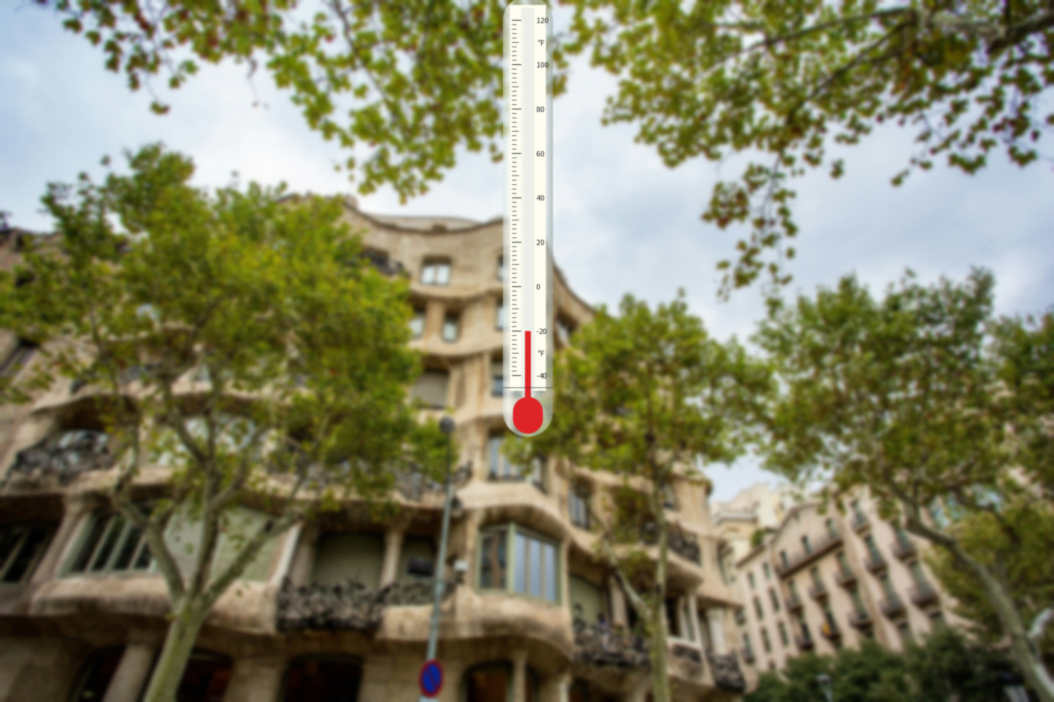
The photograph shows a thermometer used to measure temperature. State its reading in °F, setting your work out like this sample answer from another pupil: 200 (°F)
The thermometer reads -20 (°F)
